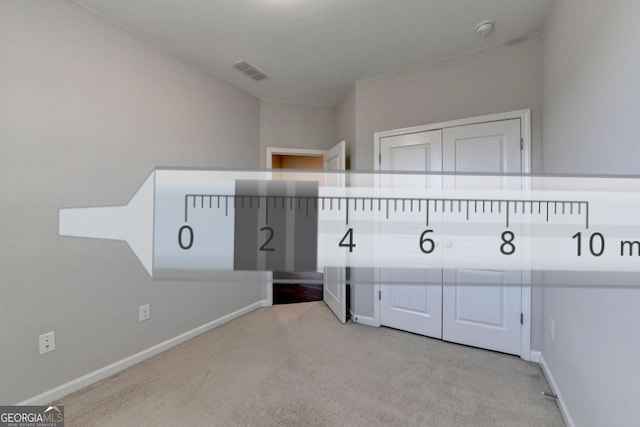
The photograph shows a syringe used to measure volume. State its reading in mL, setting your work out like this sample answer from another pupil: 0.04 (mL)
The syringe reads 1.2 (mL)
